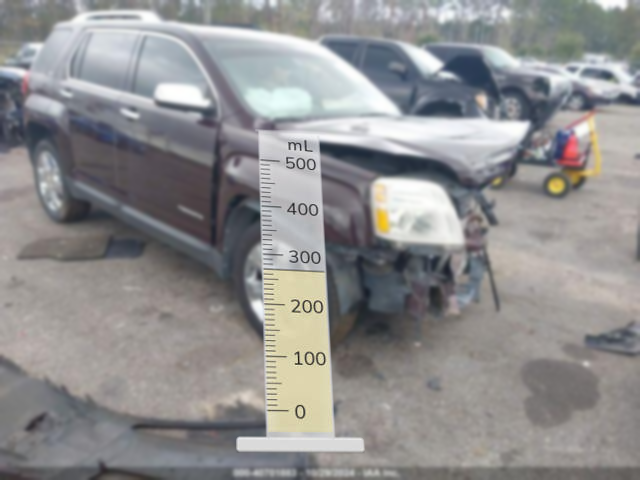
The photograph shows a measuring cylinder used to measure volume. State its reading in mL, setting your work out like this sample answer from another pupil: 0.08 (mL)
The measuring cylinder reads 270 (mL)
